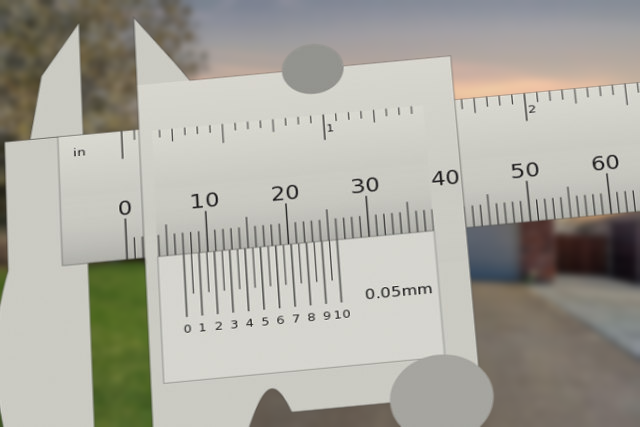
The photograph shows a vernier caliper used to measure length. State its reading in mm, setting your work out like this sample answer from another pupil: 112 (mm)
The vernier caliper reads 7.0 (mm)
